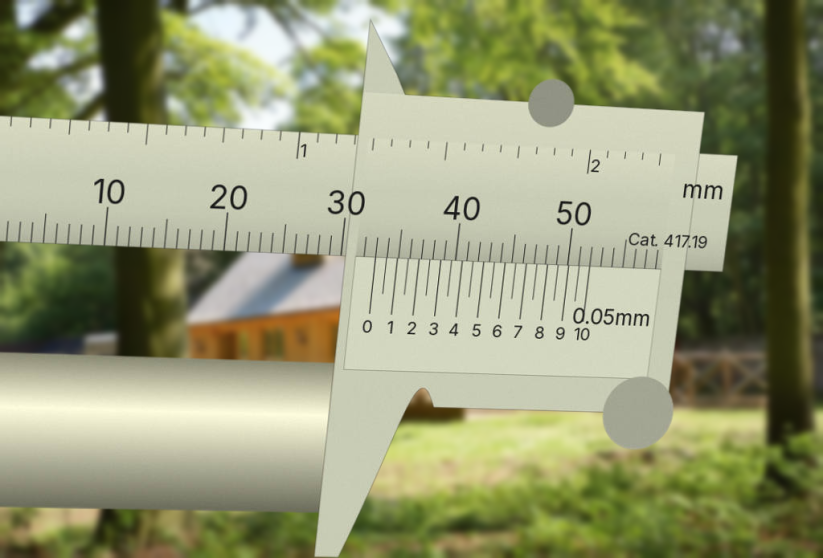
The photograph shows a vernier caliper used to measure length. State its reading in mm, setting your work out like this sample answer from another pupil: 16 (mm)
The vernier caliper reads 33.0 (mm)
